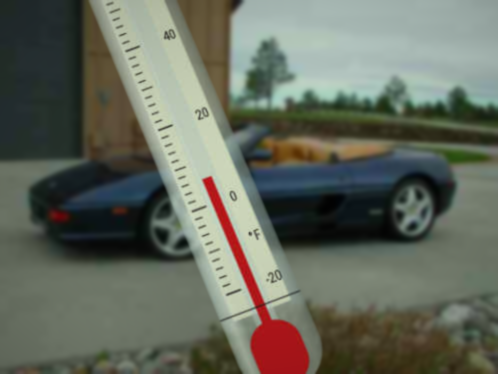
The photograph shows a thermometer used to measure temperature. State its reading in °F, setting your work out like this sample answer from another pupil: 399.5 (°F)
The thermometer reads 6 (°F)
